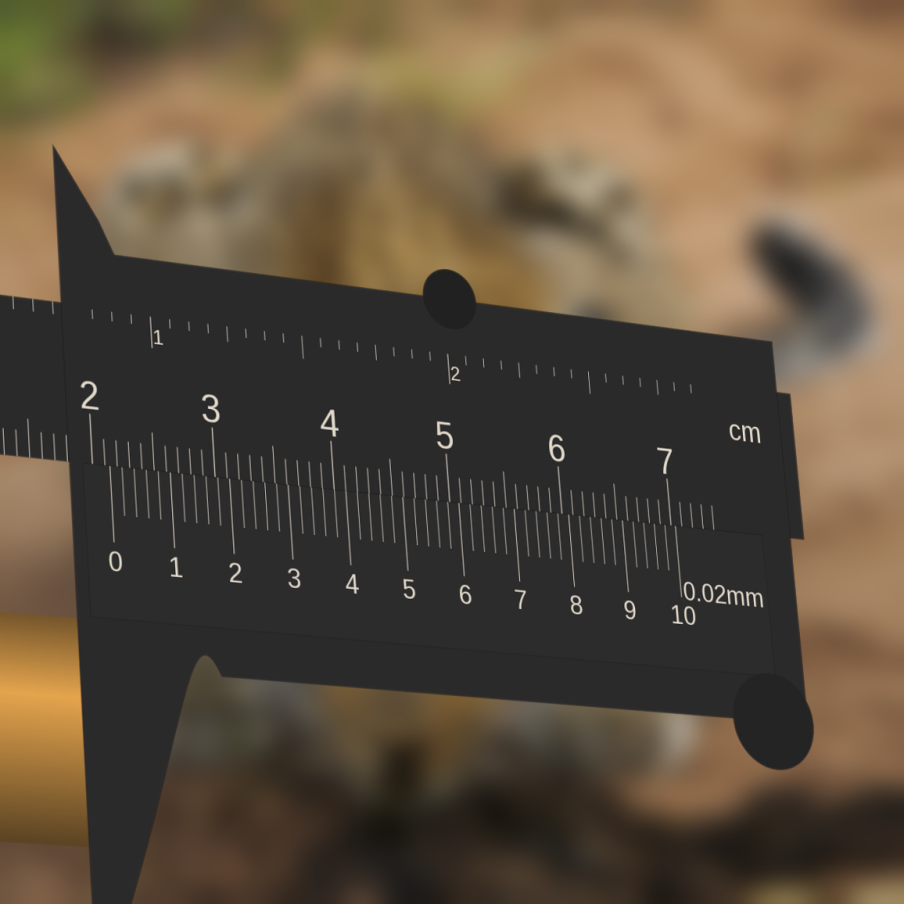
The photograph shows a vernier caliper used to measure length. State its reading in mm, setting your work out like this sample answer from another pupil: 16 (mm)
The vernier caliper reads 21.4 (mm)
